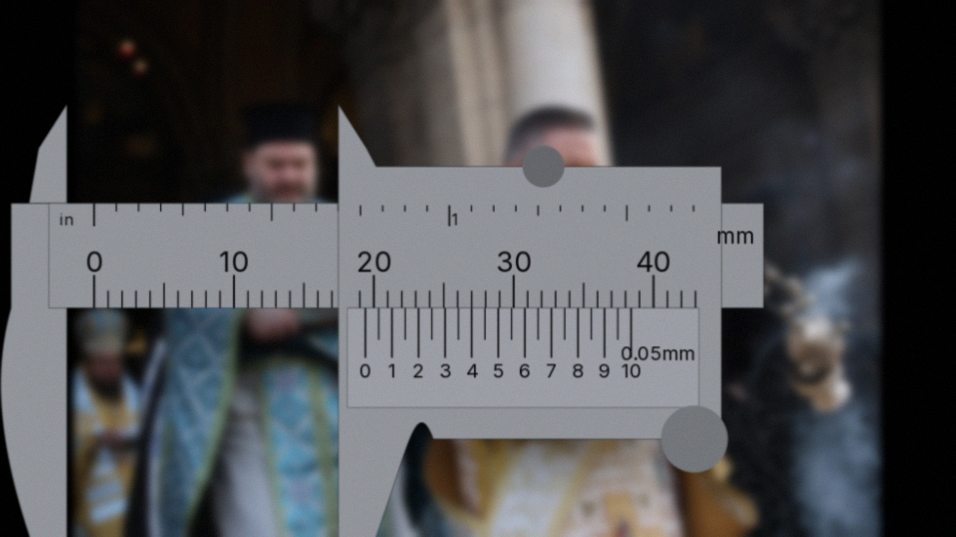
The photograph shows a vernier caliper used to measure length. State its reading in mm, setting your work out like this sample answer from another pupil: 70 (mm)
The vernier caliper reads 19.4 (mm)
